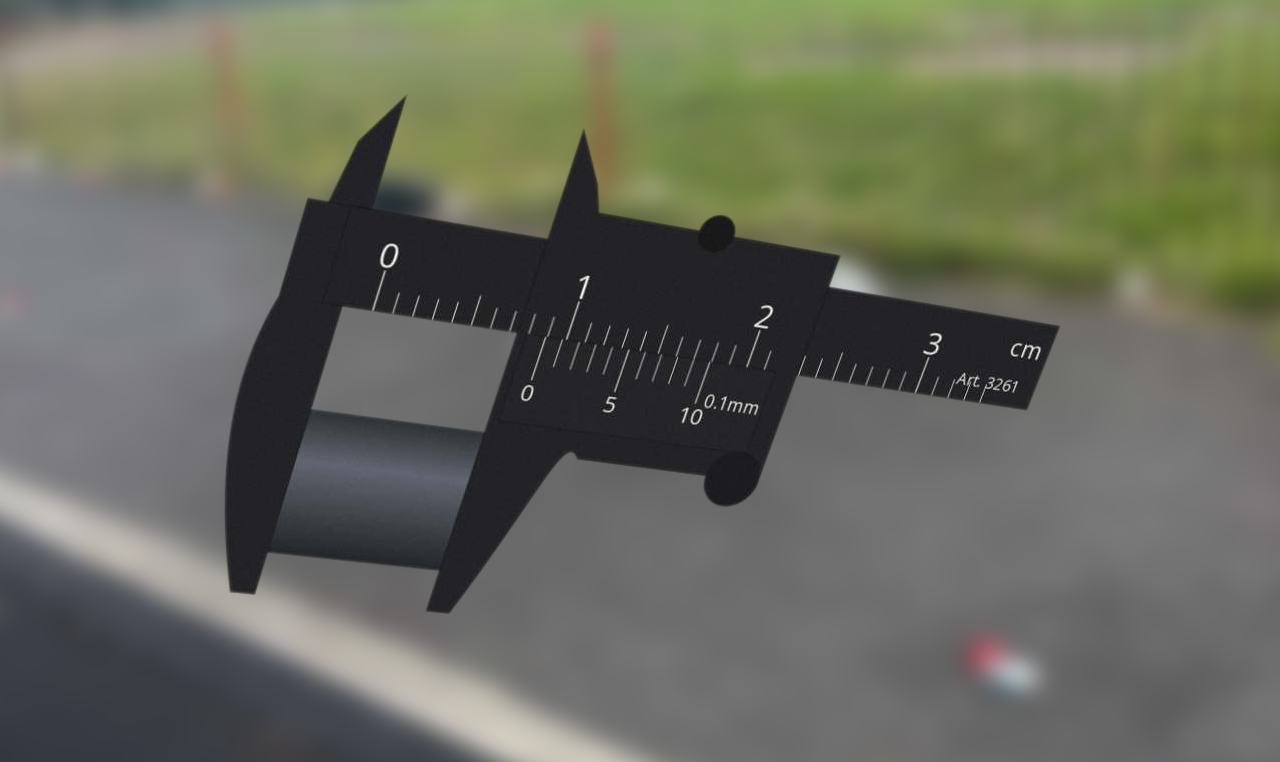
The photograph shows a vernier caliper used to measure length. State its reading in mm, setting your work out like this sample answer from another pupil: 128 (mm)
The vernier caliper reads 8.9 (mm)
